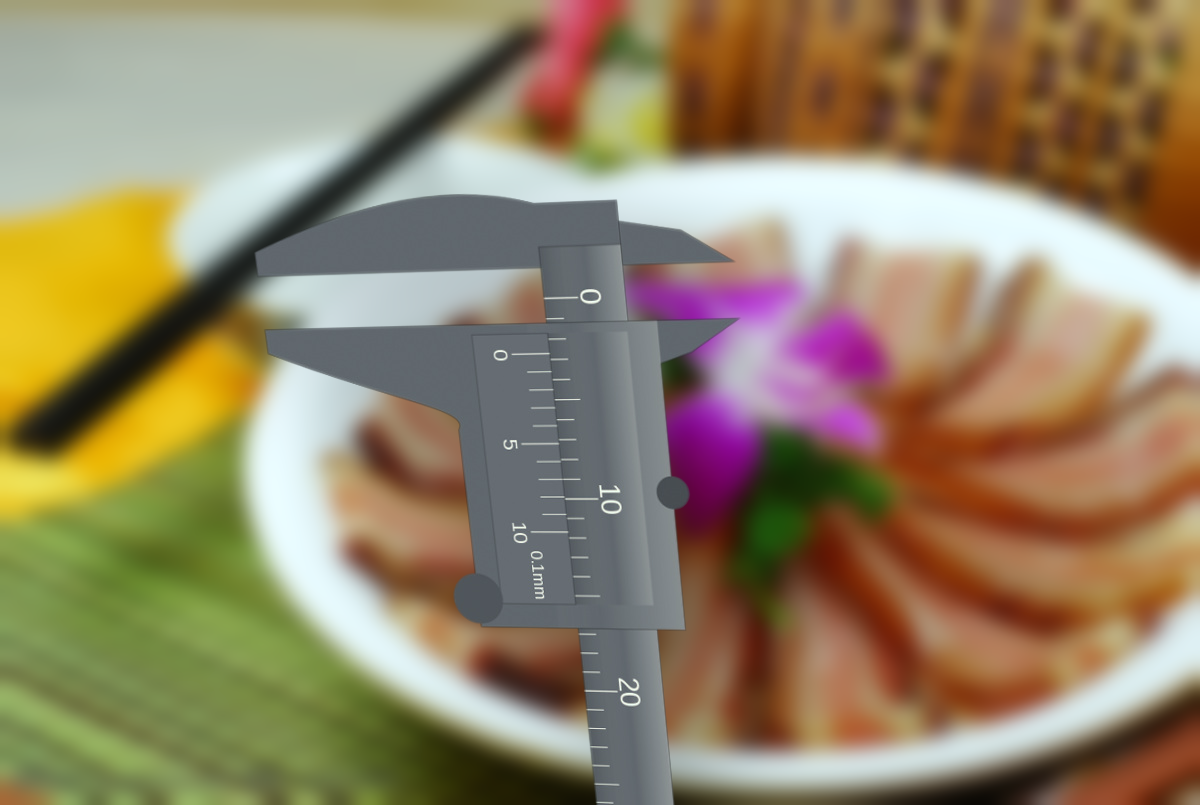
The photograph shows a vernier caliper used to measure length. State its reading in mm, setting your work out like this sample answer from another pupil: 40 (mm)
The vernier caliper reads 2.7 (mm)
